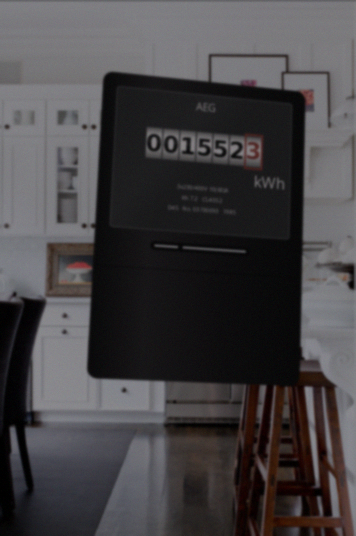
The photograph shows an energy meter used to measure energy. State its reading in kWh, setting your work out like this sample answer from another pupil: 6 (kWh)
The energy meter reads 1552.3 (kWh)
